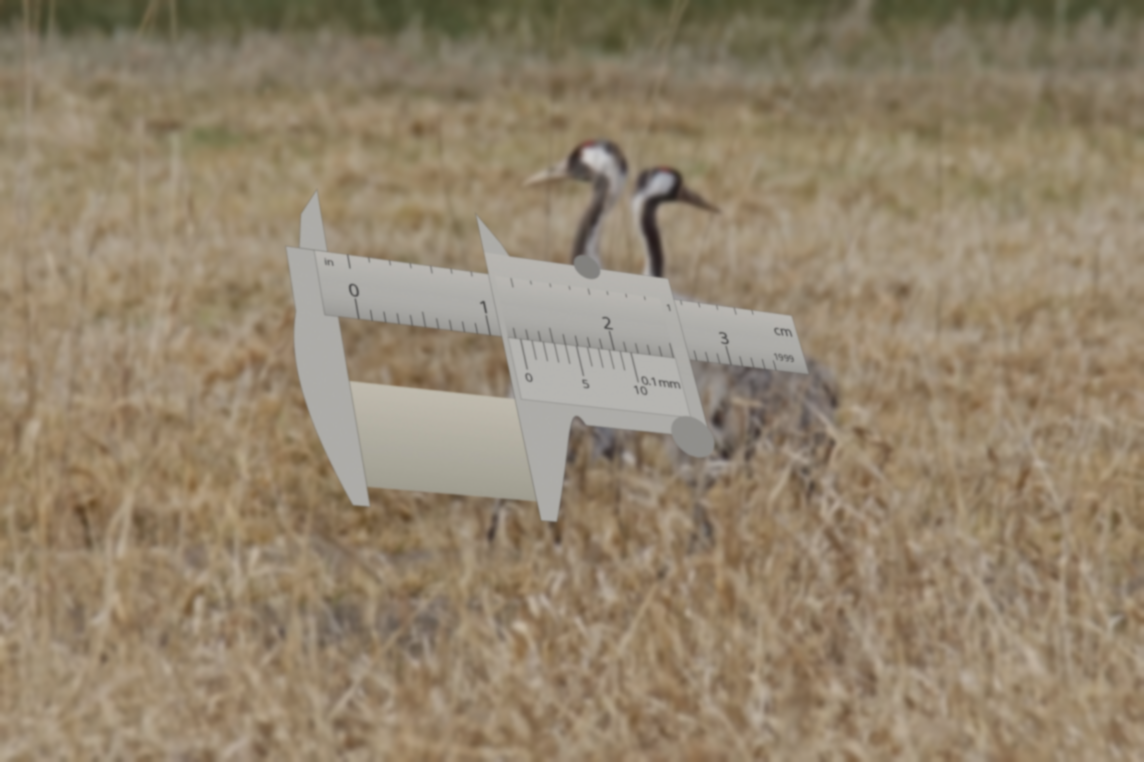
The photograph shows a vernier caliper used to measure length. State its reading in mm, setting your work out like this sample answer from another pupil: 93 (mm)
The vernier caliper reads 12.4 (mm)
